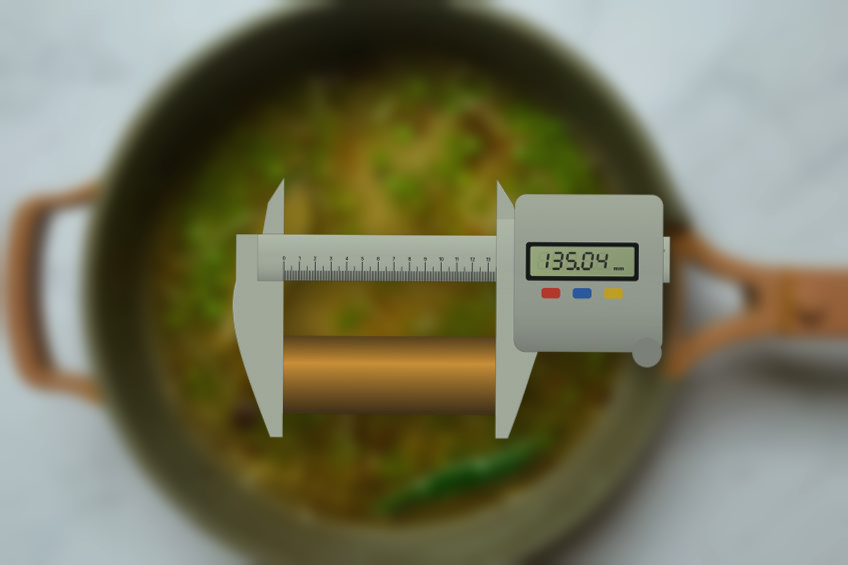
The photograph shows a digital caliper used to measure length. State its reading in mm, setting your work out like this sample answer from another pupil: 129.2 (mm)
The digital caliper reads 135.04 (mm)
